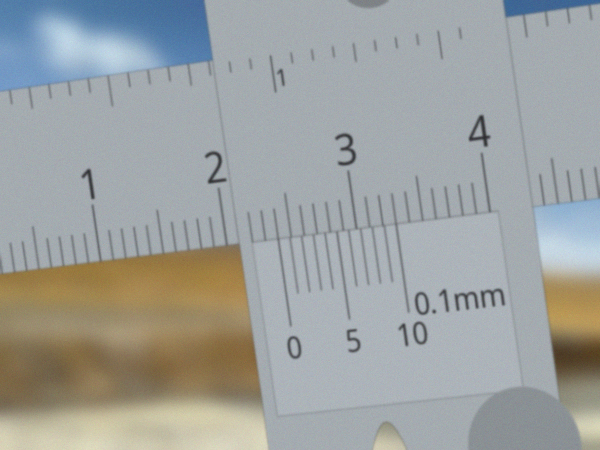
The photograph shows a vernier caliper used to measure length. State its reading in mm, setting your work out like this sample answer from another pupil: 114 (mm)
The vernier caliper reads 24.0 (mm)
